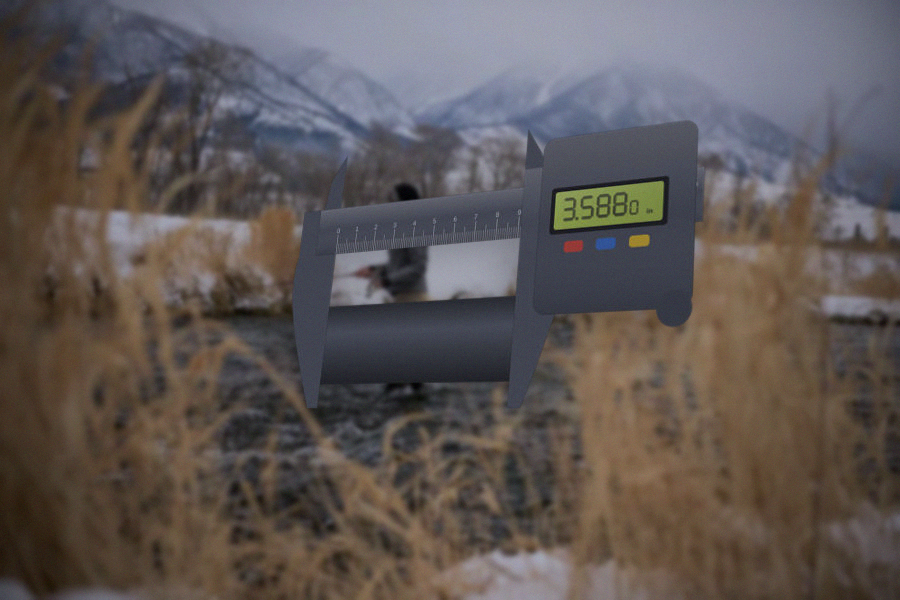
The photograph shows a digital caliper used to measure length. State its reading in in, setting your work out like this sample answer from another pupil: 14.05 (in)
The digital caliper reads 3.5880 (in)
